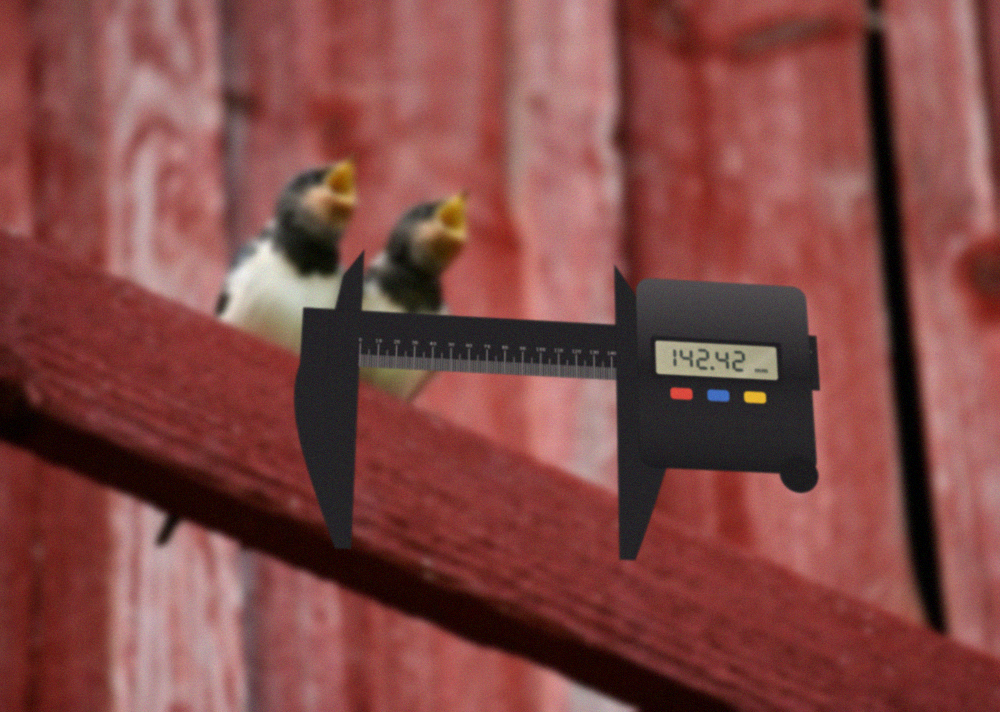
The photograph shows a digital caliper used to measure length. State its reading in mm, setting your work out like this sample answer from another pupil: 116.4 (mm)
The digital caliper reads 142.42 (mm)
